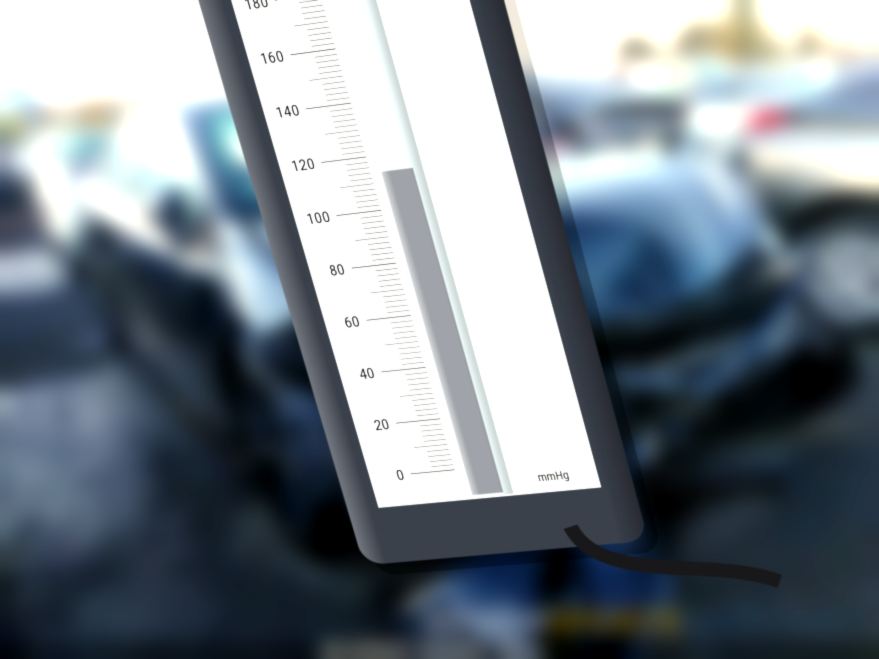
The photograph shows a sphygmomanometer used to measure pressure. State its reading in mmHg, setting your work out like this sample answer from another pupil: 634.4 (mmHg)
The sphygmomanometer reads 114 (mmHg)
